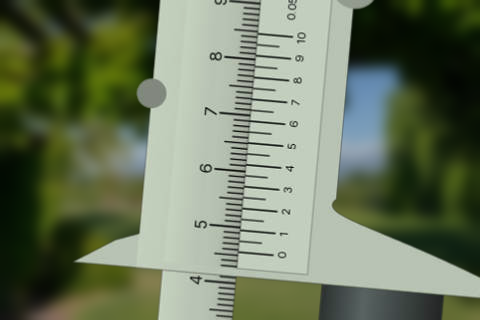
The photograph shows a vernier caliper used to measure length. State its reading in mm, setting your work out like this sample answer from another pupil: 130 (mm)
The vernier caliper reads 45.6 (mm)
